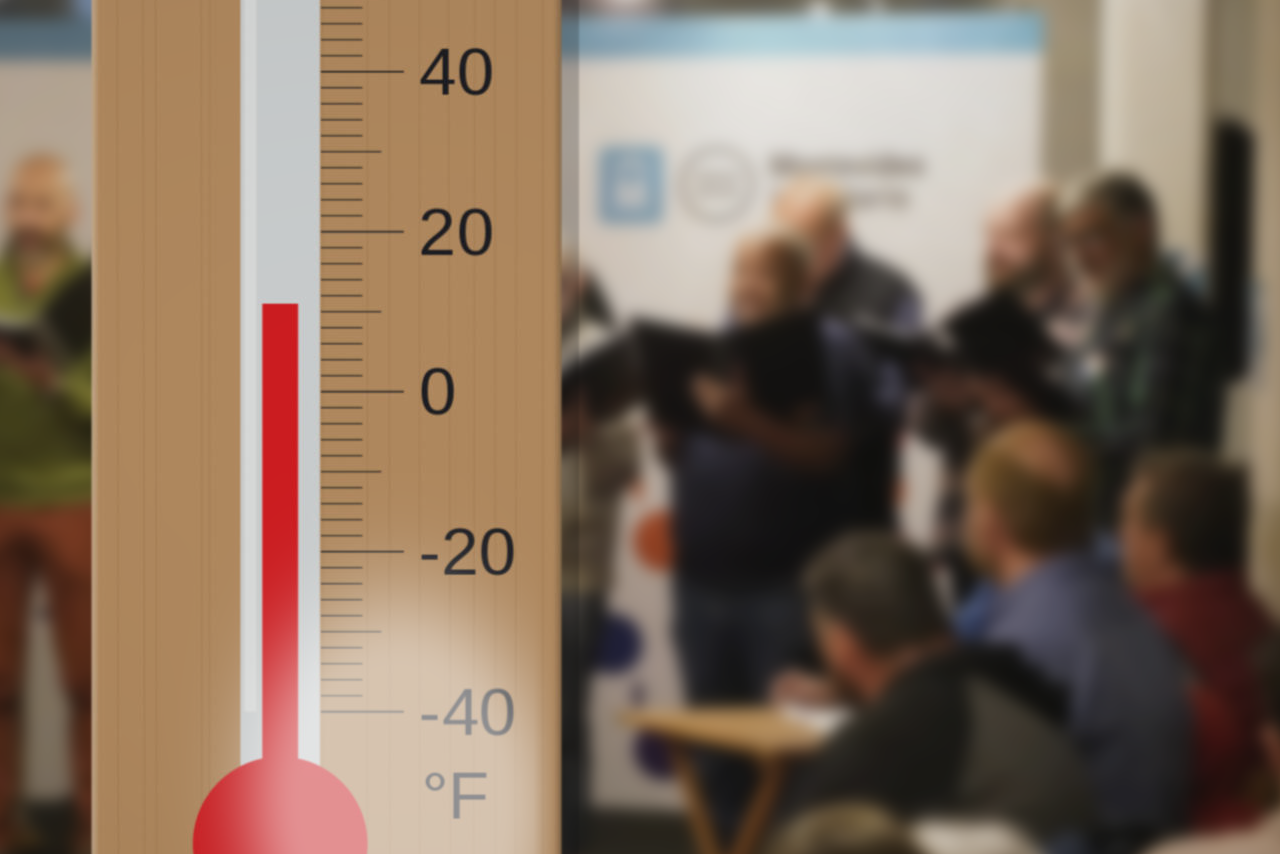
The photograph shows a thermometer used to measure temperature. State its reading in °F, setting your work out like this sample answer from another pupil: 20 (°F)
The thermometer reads 11 (°F)
